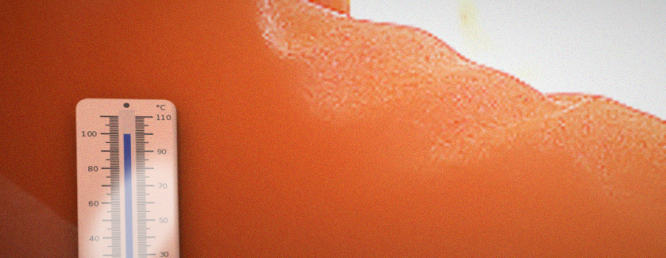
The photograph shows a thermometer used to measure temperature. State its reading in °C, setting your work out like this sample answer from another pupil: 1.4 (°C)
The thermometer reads 100 (°C)
